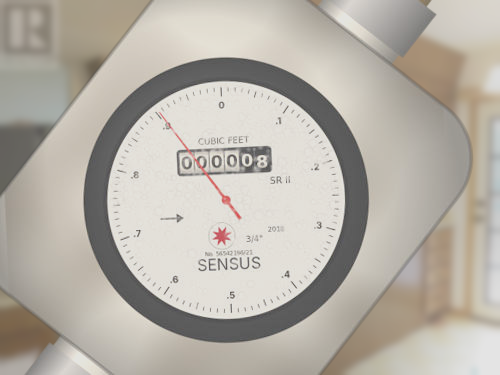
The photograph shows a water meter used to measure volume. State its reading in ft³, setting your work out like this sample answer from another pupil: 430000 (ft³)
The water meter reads 7.90 (ft³)
